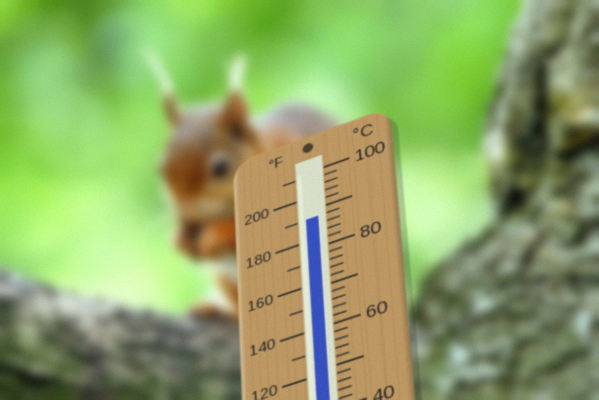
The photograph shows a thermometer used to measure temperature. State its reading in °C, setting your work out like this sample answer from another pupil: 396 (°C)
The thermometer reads 88 (°C)
